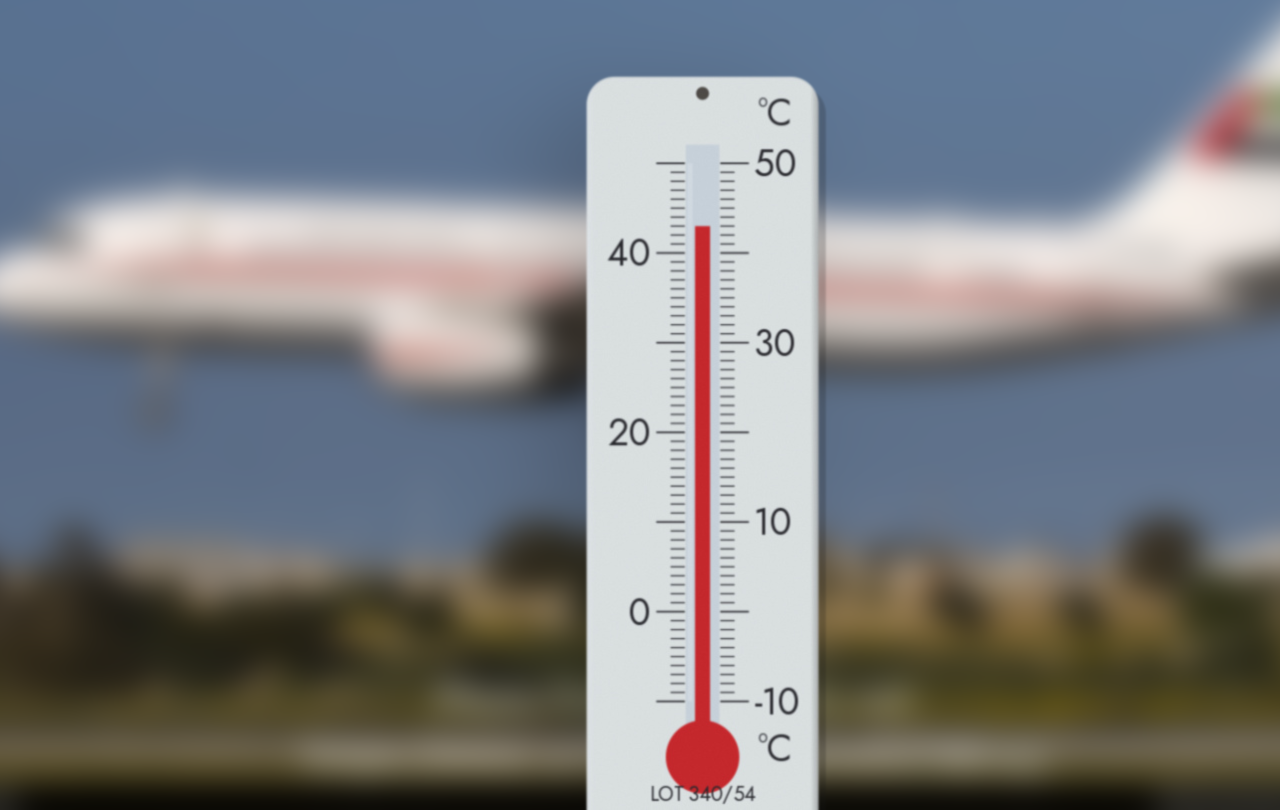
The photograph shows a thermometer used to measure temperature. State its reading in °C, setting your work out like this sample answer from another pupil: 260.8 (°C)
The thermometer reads 43 (°C)
